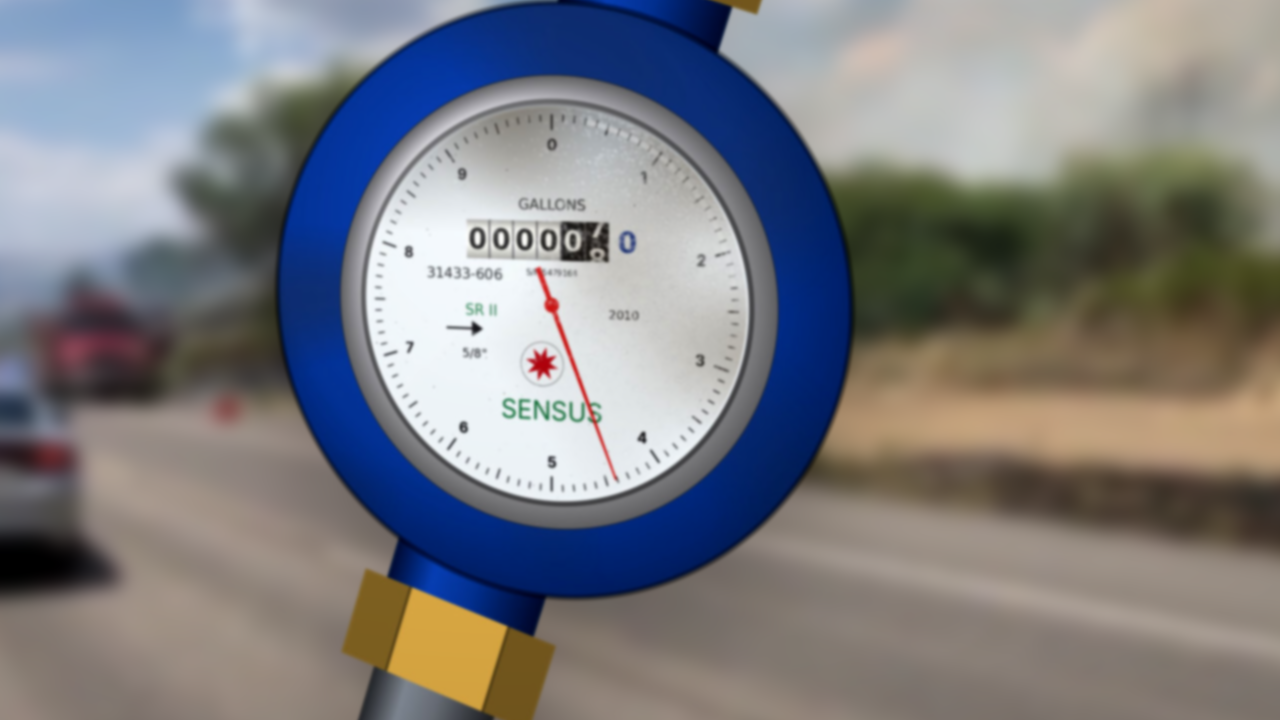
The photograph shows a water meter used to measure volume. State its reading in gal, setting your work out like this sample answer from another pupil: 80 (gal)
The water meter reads 74.4 (gal)
